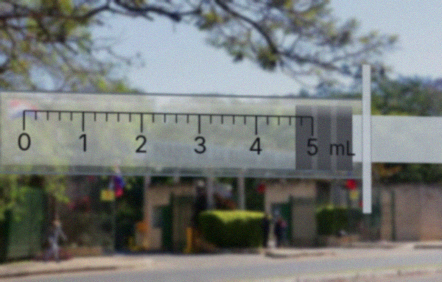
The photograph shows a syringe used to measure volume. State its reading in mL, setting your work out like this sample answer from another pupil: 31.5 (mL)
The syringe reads 4.7 (mL)
